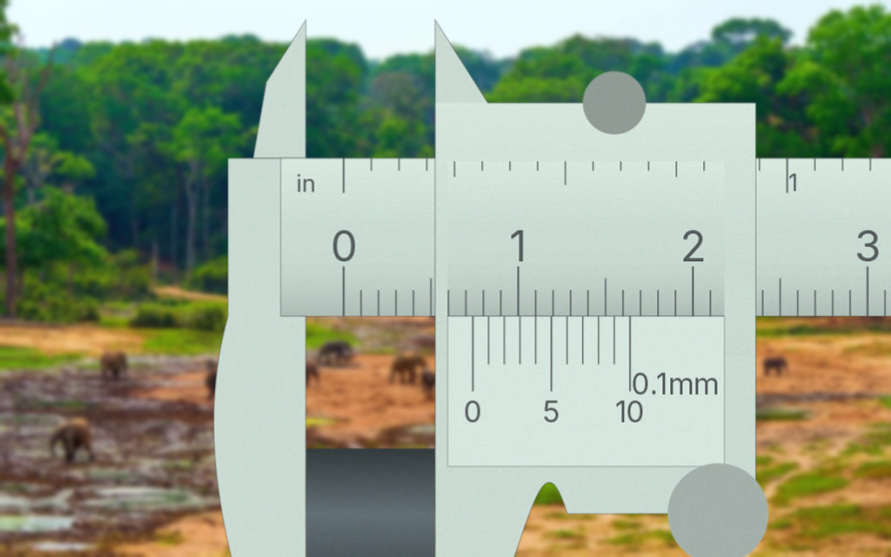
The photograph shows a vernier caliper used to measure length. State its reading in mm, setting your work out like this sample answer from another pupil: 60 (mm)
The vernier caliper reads 7.4 (mm)
